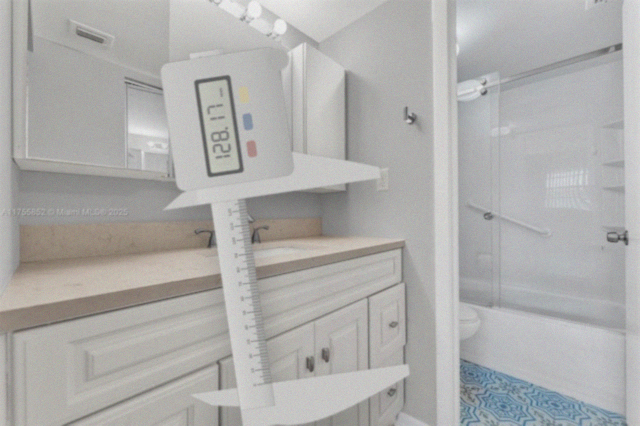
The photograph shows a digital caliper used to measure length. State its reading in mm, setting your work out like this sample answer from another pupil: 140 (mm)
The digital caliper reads 128.17 (mm)
